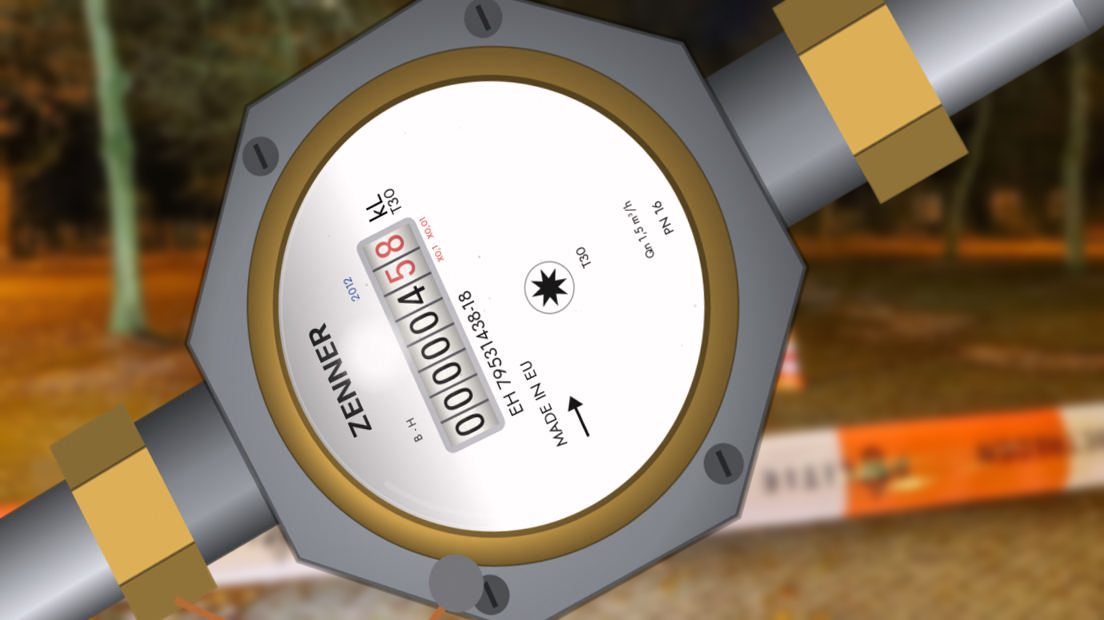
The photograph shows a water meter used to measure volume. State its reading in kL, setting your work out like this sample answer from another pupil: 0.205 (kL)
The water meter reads 4.58 (kL)
